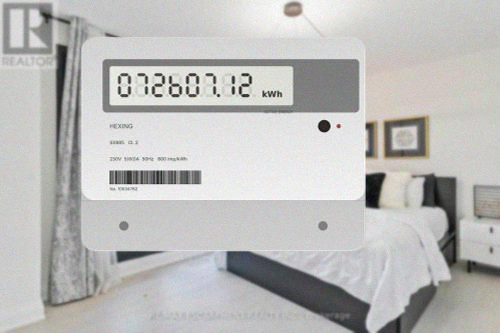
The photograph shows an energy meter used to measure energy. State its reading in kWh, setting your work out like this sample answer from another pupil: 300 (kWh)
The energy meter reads 72607.12 (kWh)
